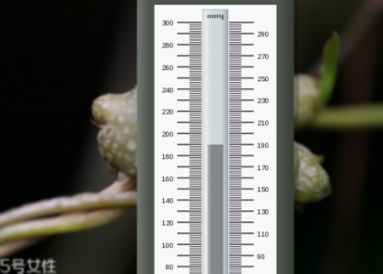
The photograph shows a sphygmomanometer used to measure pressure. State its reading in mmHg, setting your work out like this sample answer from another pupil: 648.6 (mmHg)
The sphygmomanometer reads 190 (mmHg)
